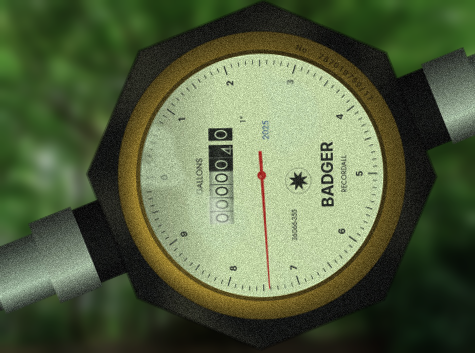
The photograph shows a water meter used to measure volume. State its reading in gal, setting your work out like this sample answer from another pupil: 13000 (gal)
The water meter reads 37.4 (gal)
